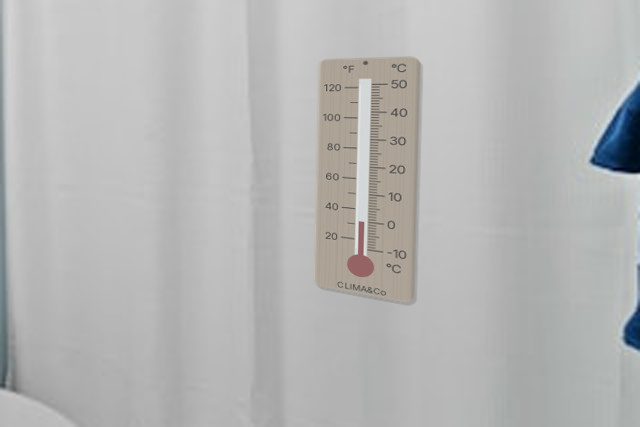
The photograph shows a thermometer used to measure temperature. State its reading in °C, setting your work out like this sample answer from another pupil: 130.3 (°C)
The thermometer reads 0 (°C)
